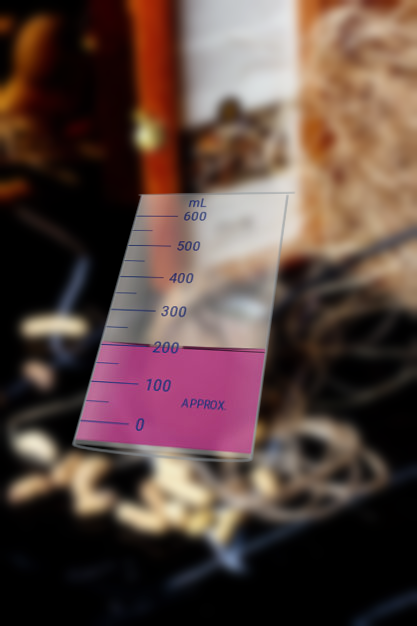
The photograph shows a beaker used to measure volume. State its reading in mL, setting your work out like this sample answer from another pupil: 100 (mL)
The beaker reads 200 (mL)
